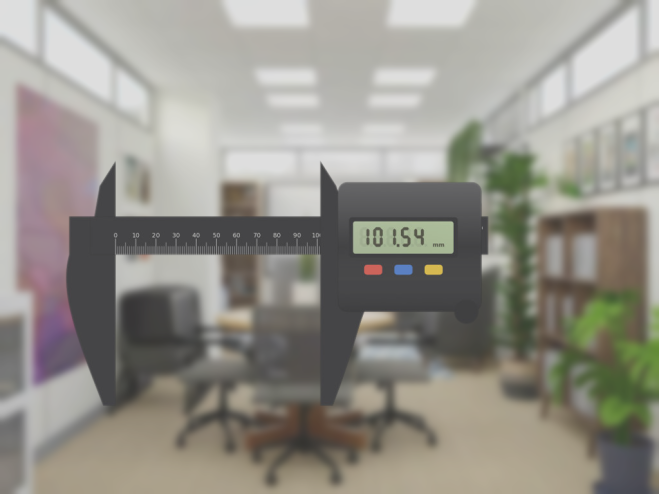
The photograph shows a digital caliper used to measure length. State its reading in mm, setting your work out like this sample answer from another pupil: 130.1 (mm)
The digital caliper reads 101.54 (mm)
